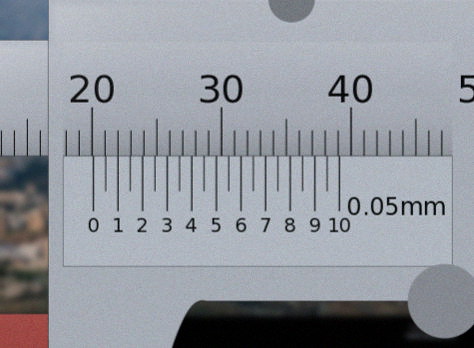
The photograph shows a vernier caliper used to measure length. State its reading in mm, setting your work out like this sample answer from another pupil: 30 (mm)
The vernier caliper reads 20.1 (mm)
